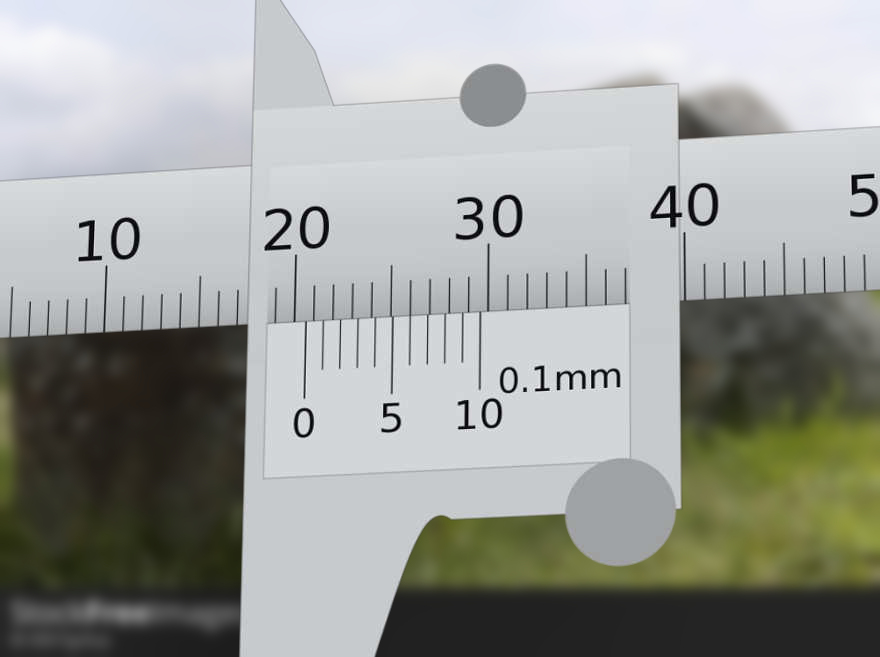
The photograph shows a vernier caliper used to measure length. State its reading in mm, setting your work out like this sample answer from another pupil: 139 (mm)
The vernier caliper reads 20.6 (mm)
